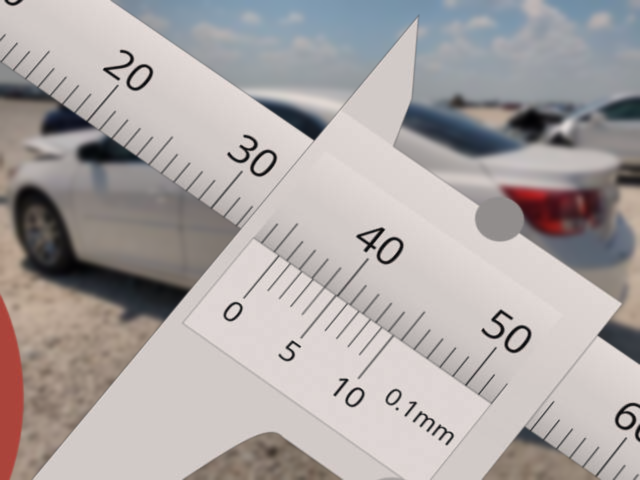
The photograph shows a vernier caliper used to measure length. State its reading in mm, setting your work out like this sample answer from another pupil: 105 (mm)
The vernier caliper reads 35.4 (mm)
